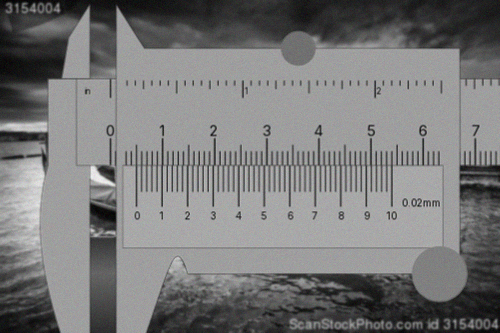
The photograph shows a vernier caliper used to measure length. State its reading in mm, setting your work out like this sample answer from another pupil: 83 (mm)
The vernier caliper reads 5.0 (mm)
